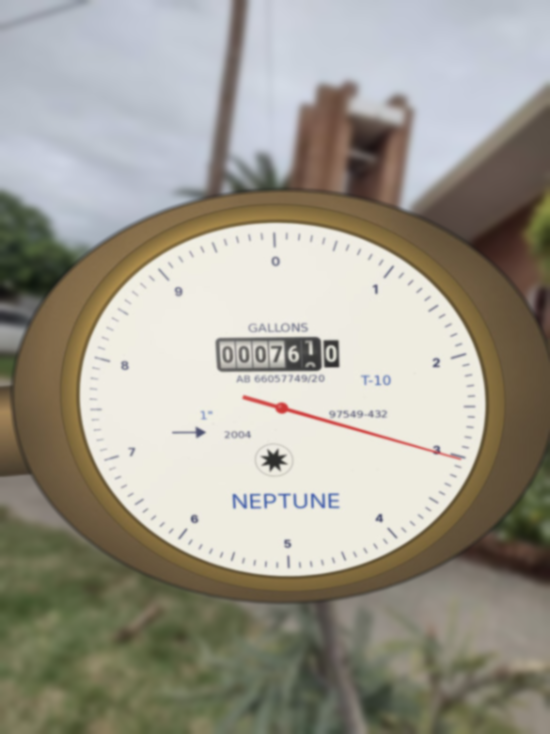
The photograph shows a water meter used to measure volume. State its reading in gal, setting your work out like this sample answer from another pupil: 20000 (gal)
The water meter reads 7613.0 (gal)
